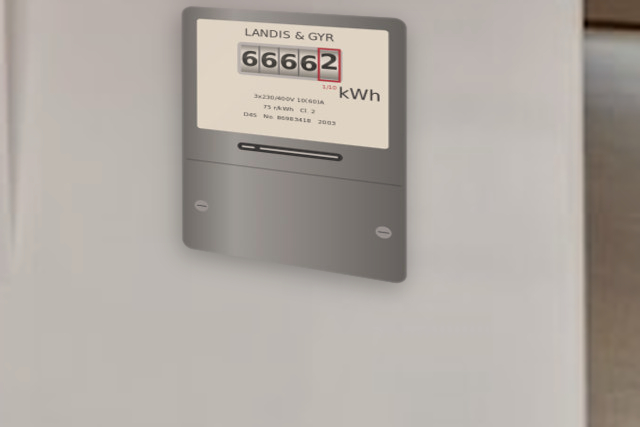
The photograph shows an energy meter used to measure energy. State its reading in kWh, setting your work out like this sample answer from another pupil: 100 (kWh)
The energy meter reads 6666.2 (kWh)
